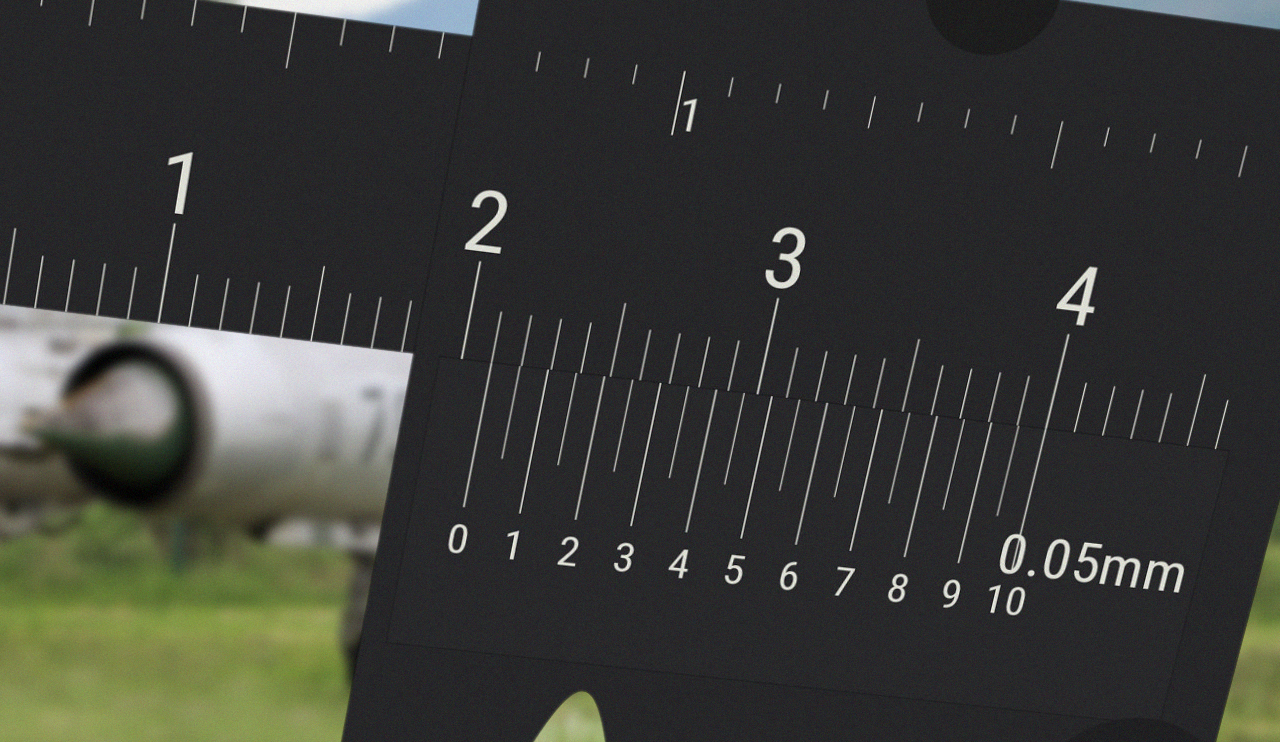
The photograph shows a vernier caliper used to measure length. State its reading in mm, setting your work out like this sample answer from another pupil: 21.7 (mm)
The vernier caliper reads 21.00 (mm)
